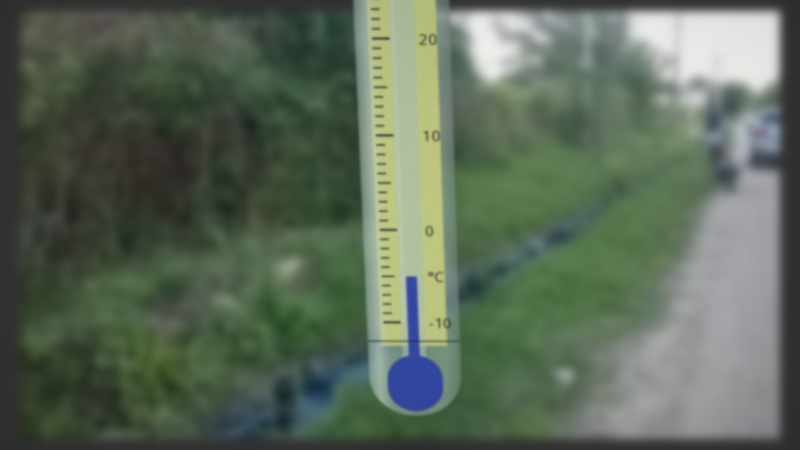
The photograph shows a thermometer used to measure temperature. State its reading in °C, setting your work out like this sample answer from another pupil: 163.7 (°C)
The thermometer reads -5 (°C)
